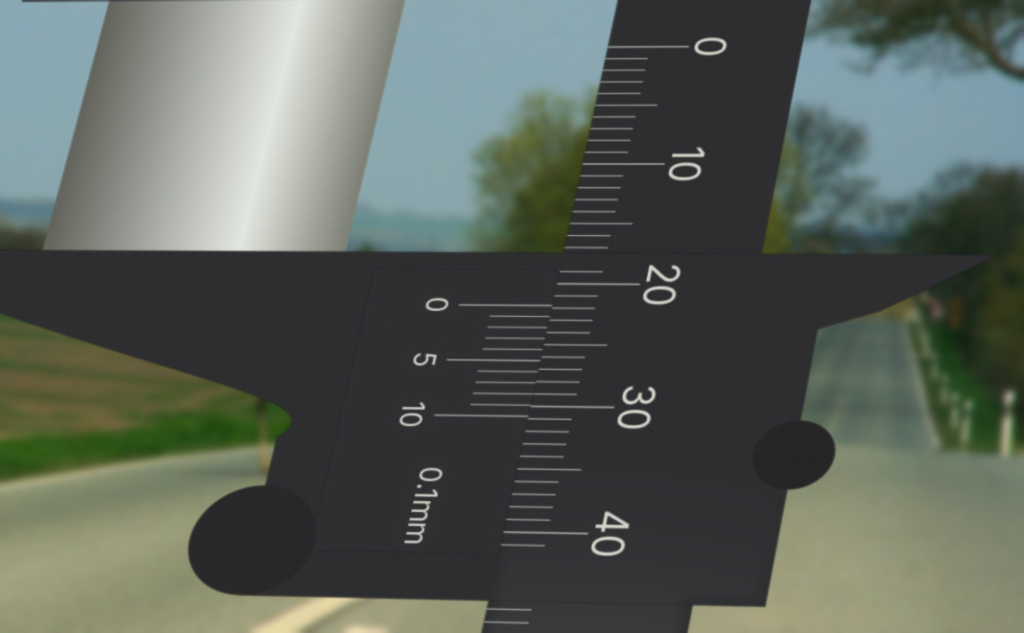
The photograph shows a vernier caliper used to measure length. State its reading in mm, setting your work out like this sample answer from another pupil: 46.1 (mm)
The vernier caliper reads 21.8 (mm)
